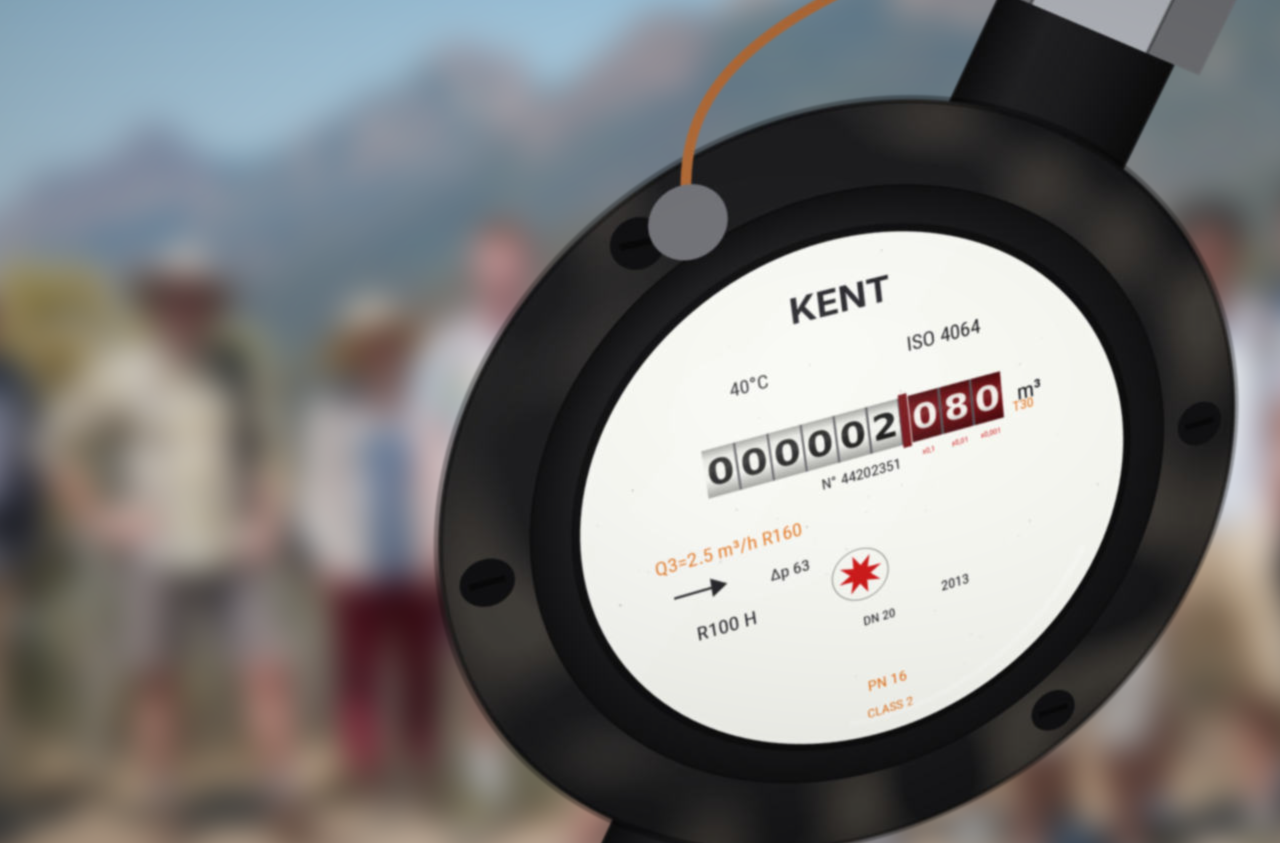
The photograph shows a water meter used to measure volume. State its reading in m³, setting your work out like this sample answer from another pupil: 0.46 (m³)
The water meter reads 2.080 (m³)
